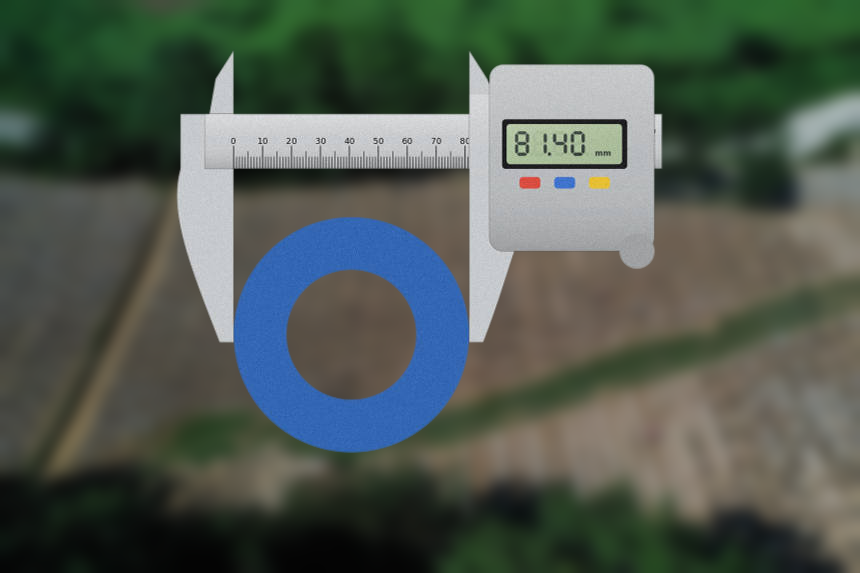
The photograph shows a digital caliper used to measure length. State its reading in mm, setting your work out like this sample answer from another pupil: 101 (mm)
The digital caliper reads 81.40 (mm)
